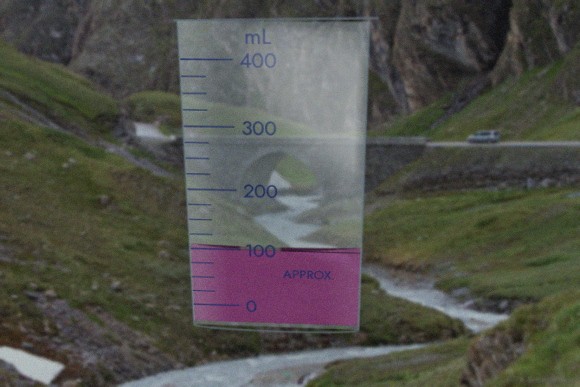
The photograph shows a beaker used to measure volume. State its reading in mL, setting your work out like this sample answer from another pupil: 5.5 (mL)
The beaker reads 100 (mL)
